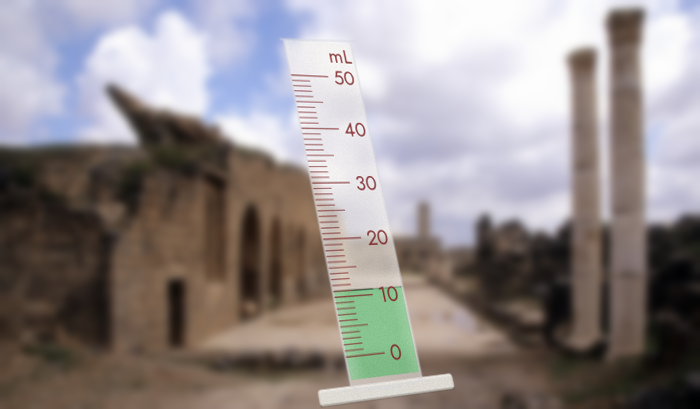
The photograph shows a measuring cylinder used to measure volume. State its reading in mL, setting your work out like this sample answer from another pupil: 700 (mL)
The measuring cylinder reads 11 (mL)
